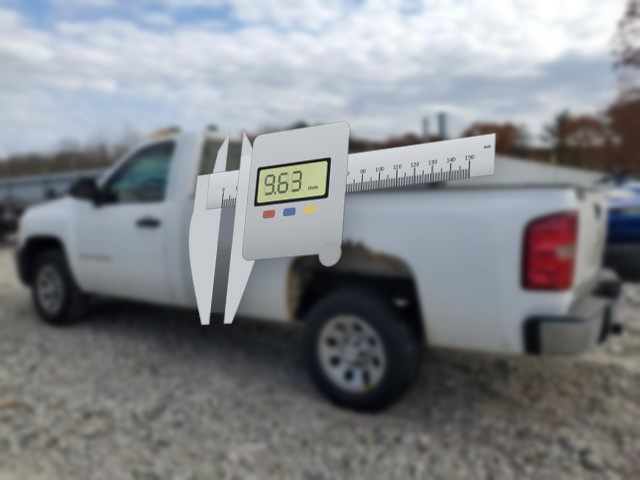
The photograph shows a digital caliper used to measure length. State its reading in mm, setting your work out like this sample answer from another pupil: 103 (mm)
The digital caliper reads 9.63 (mm)
